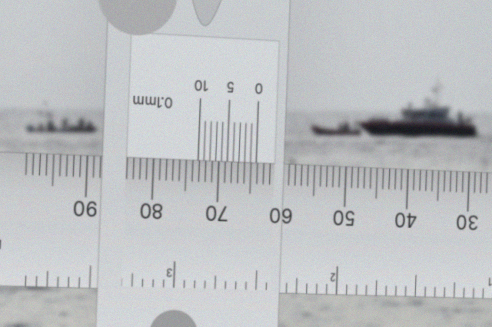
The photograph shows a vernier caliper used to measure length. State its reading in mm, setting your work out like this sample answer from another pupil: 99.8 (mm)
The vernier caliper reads 64.2 (mm)
